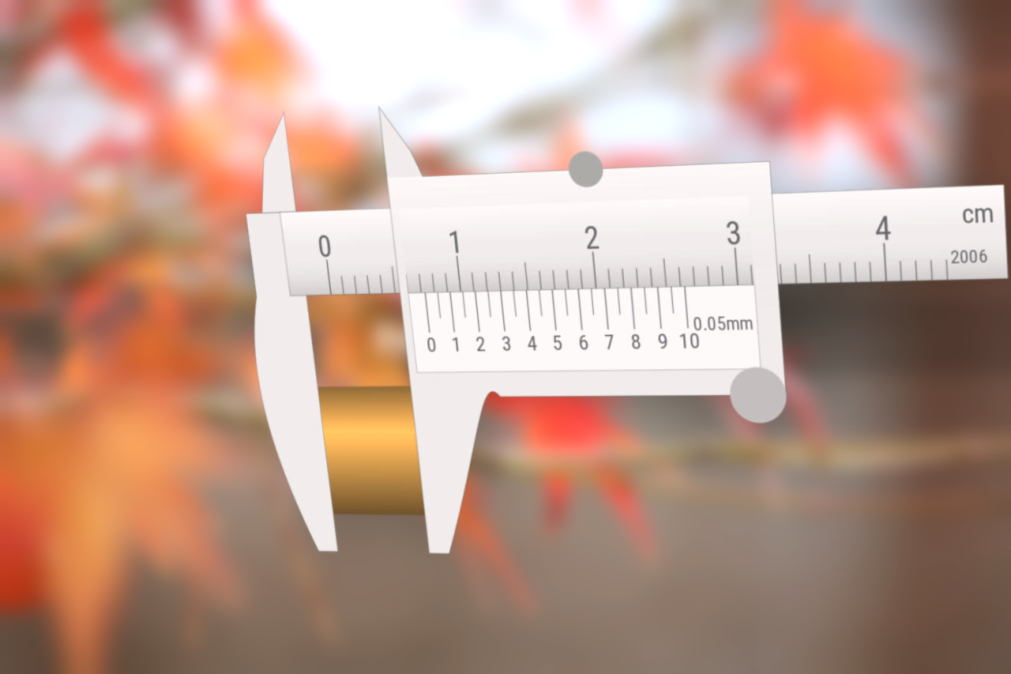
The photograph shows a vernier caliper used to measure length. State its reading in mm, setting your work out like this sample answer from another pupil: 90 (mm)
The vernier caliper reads 7.3 (mm)
